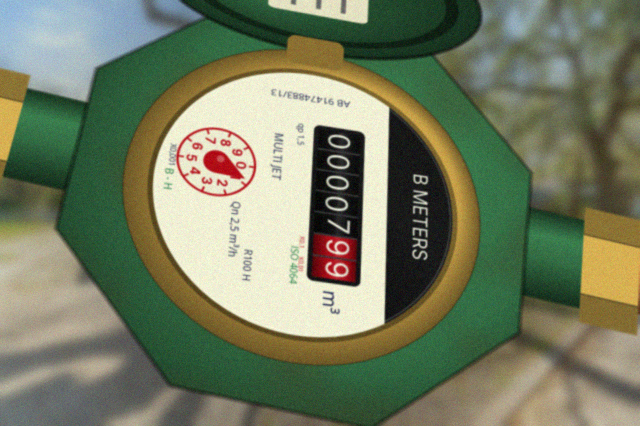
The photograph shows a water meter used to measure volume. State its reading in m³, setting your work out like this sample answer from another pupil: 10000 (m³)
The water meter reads 7.990 (m³)
